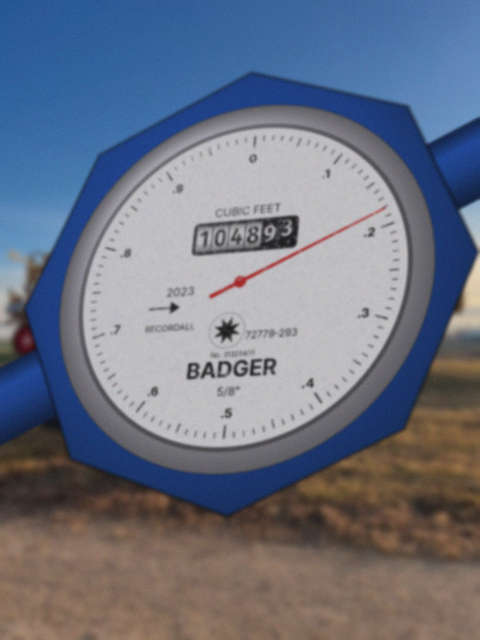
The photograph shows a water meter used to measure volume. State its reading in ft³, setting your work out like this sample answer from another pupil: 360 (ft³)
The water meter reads 104893.18 (ft³)
